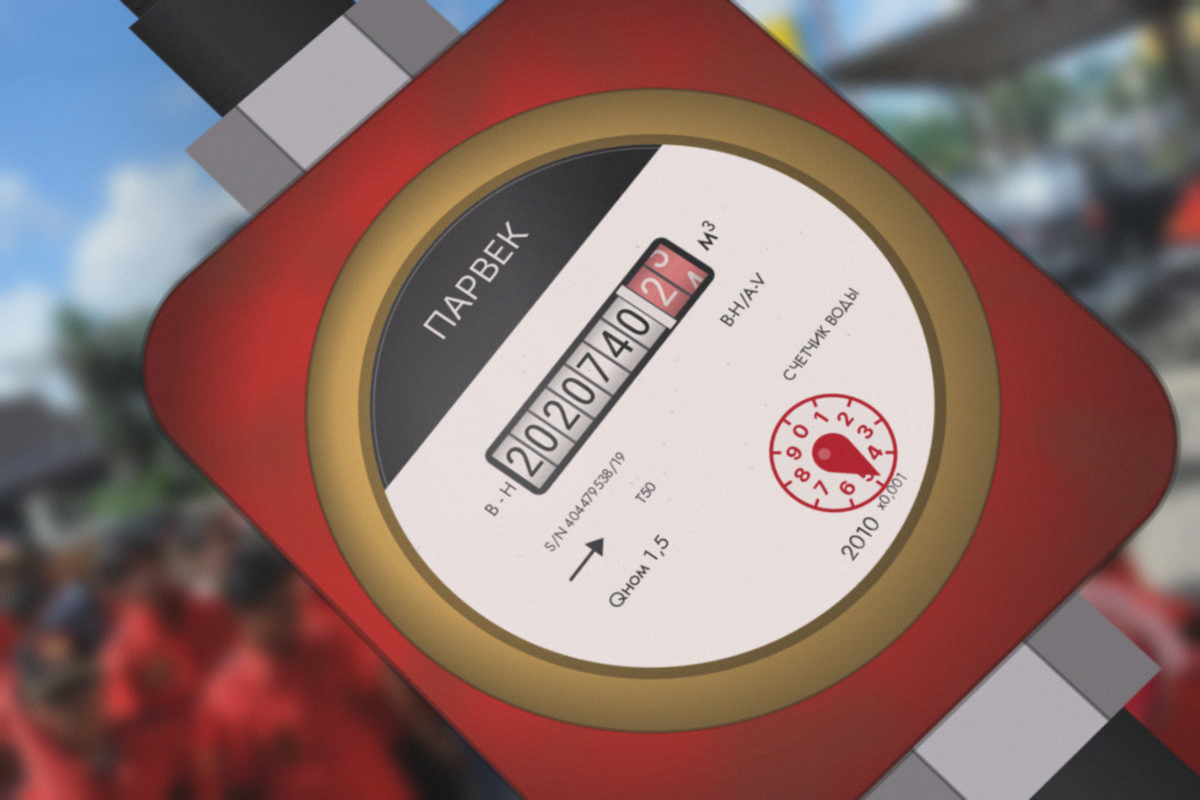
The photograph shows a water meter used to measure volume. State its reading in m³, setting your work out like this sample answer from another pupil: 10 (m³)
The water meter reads 2020740.234 (m³)
